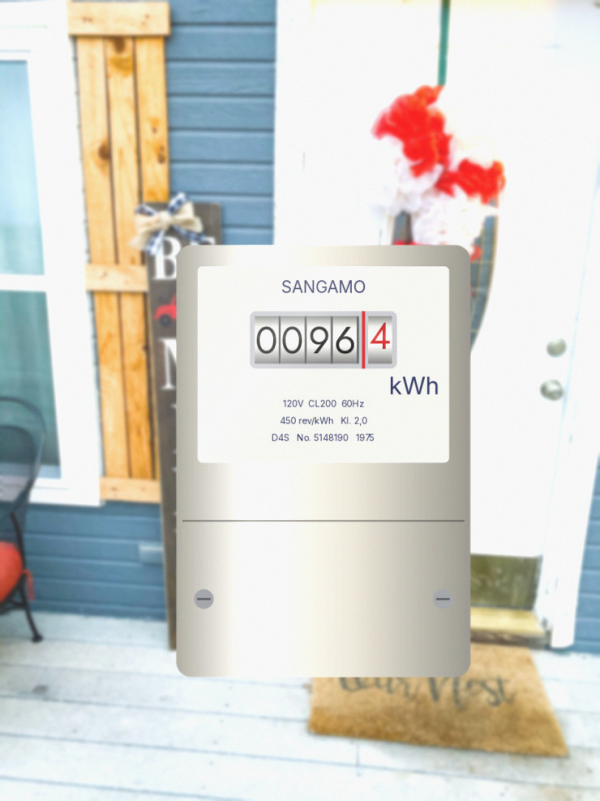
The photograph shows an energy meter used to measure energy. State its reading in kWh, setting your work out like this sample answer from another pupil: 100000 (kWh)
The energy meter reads 96.4 (kWh)
